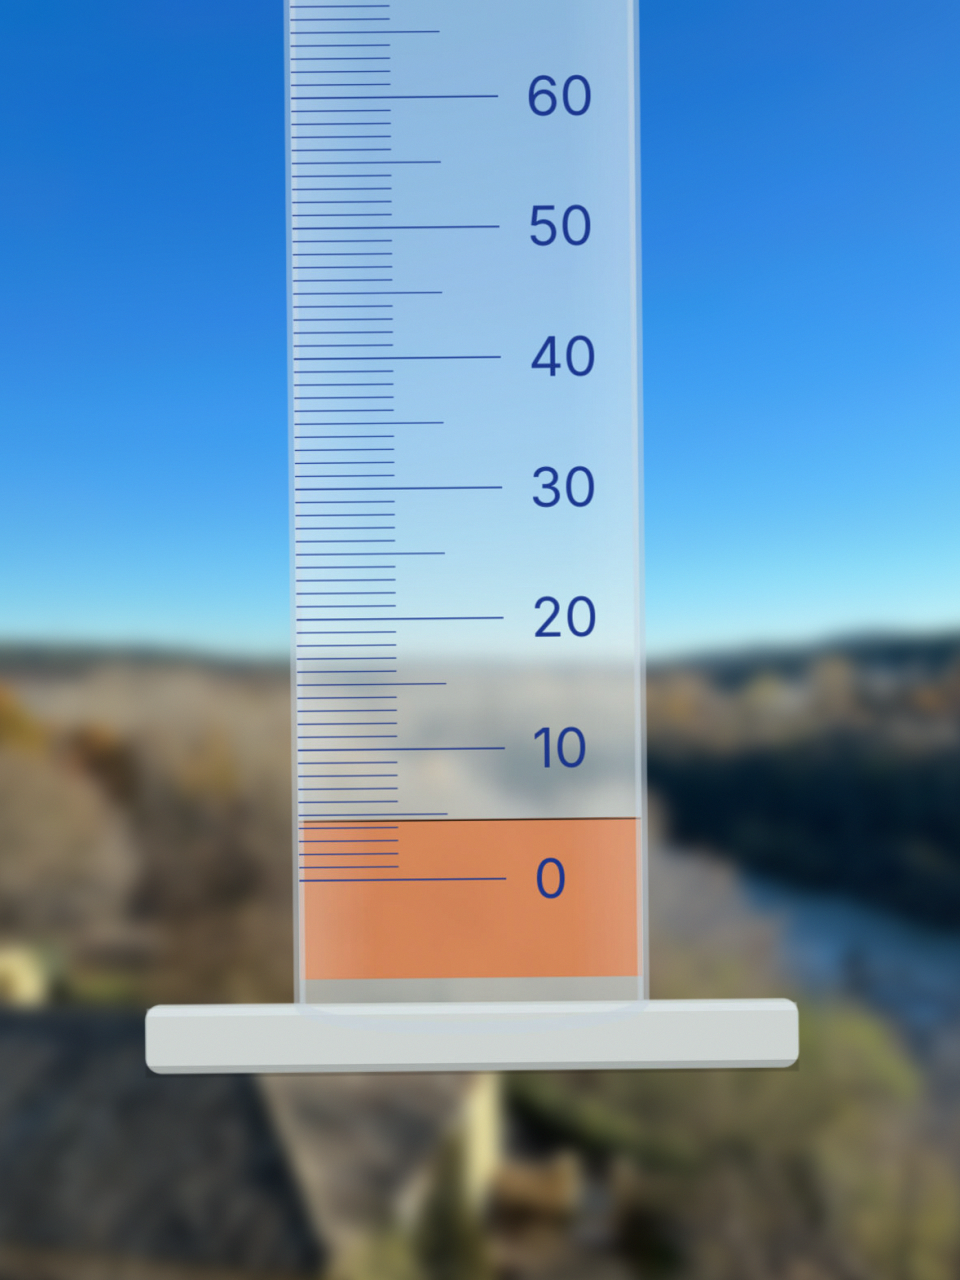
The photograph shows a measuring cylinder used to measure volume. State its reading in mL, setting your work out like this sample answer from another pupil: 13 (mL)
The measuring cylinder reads 4.5 (mL)
